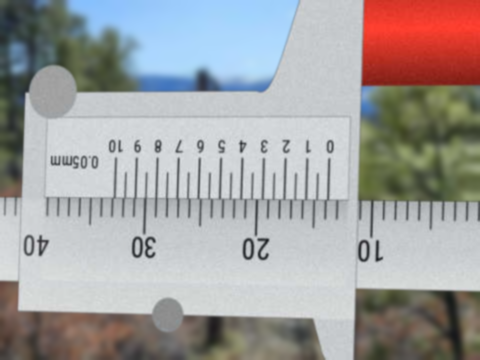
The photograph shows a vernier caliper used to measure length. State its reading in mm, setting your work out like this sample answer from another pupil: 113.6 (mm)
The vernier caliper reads 13.8 (mm)
